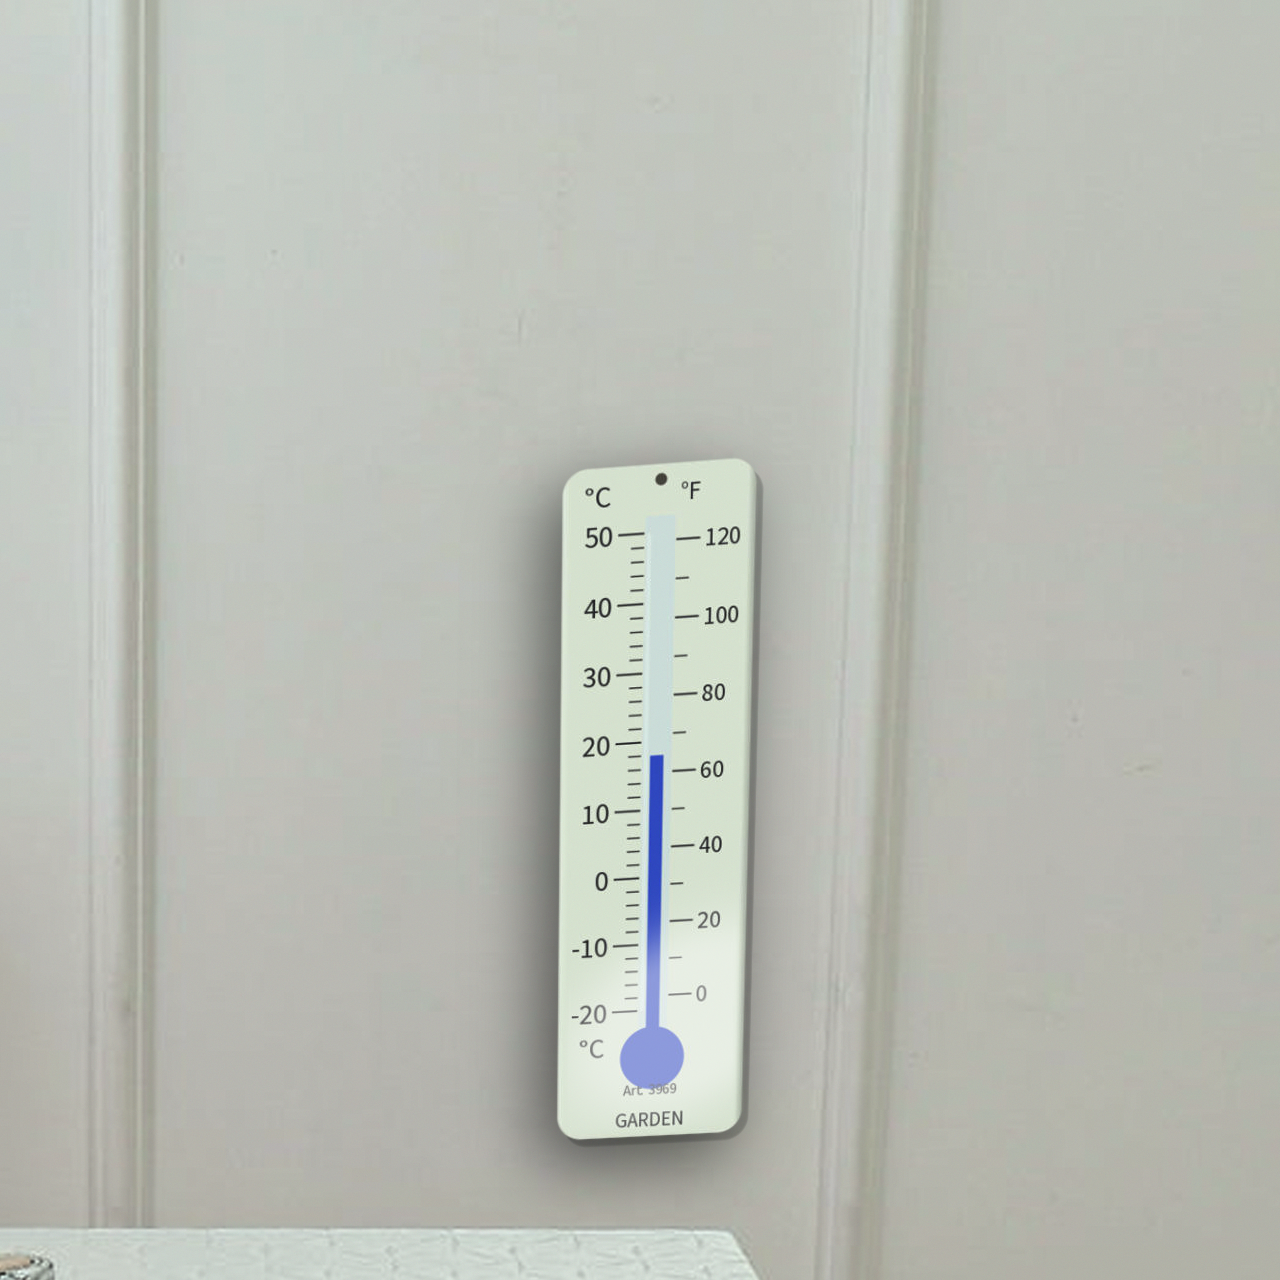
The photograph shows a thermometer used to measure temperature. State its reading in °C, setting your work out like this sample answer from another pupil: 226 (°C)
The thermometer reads 18 (°C)
